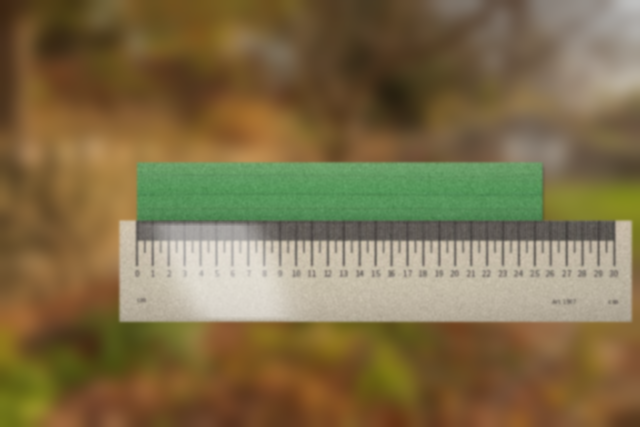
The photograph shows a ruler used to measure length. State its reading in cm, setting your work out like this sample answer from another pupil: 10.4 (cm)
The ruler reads 25.5 (cm)
